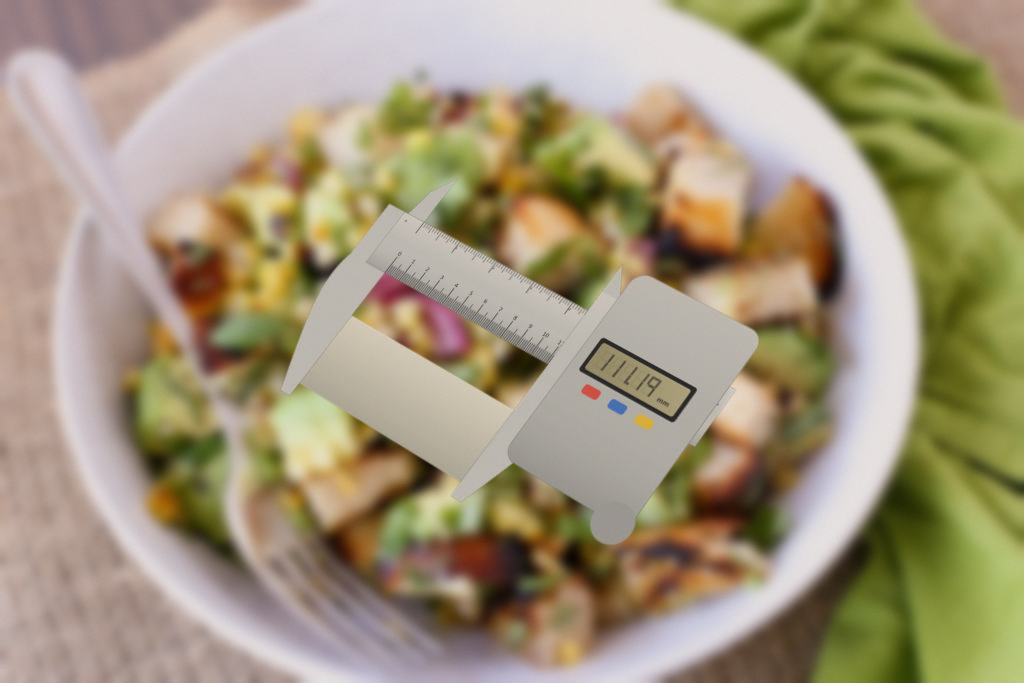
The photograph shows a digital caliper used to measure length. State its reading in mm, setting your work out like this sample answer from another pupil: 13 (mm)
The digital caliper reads 111.19 (mm)
